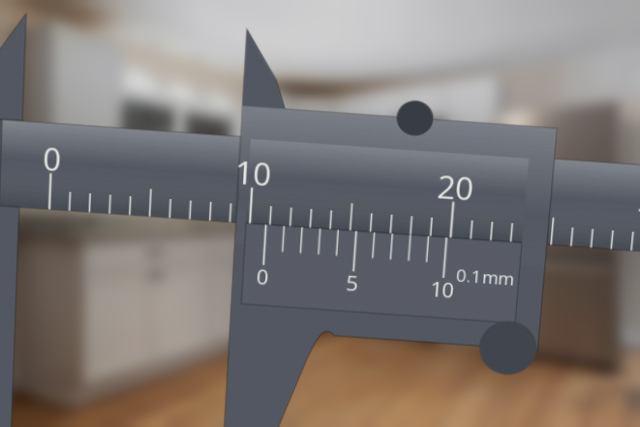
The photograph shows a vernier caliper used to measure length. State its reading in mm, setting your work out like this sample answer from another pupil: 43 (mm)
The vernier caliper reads 10.8 (mm)
